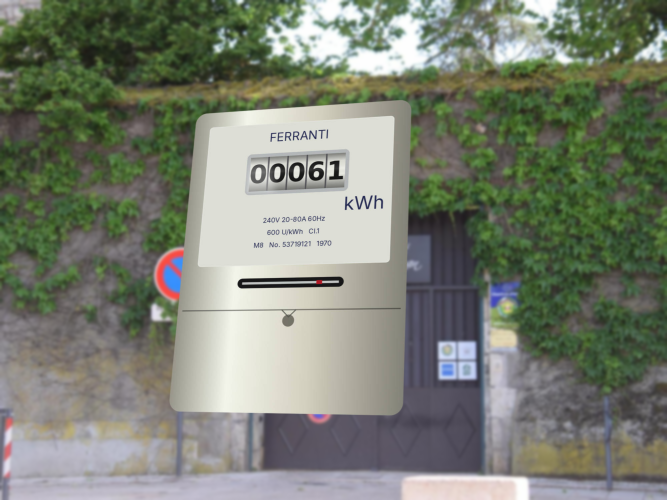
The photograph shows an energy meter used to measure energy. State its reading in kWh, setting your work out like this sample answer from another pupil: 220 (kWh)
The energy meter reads 61 (kWh)
